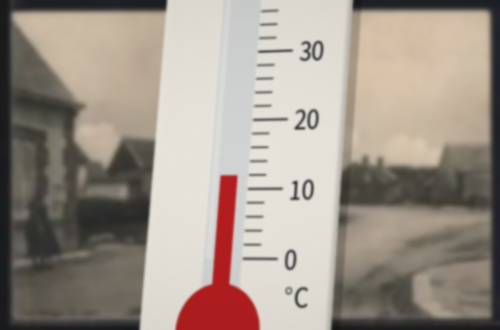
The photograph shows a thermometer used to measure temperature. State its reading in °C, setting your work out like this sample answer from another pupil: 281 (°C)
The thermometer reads 12 (°C)
